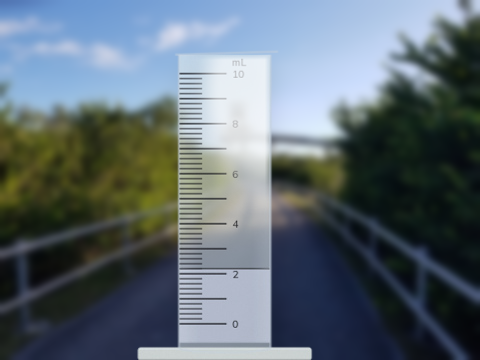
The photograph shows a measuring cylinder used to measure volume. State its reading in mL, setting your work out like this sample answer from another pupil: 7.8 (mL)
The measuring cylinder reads 2.2 (mL)
